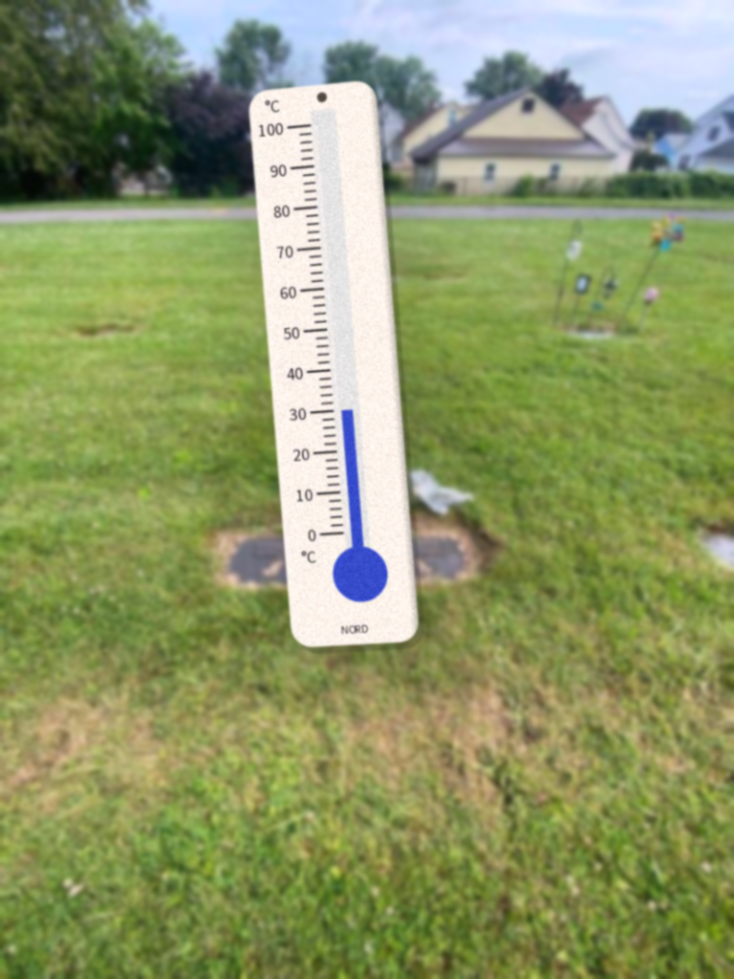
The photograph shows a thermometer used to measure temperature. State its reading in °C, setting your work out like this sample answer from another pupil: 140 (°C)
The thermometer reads 30 (°C)
